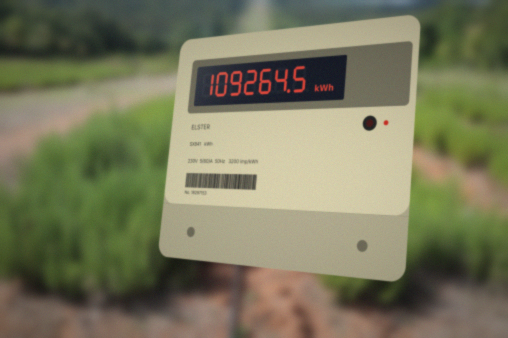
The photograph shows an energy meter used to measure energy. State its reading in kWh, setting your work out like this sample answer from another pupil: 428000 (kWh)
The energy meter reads 109264.5 (kWh)
